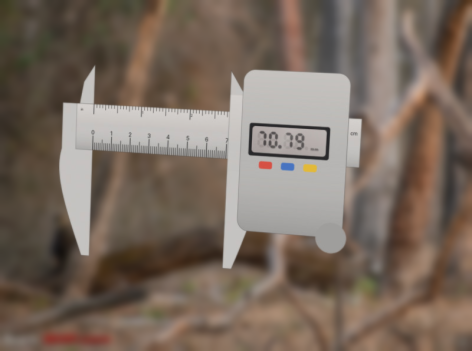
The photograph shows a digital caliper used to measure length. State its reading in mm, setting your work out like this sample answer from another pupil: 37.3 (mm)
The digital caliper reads 70.79 (mm)
